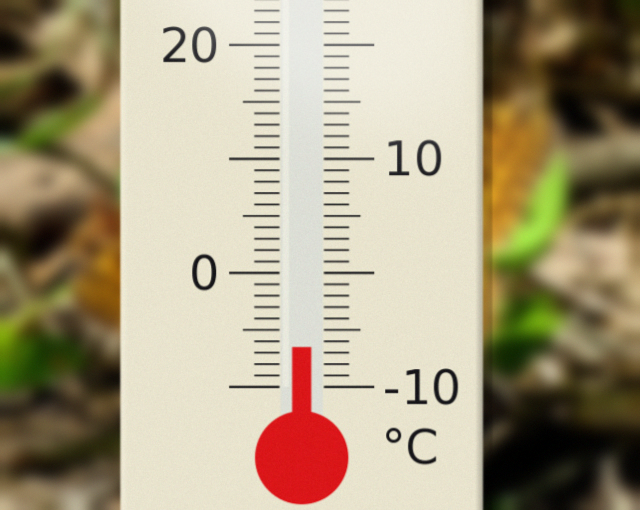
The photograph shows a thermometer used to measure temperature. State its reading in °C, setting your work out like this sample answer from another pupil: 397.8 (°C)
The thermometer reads -6.5 (°C)
